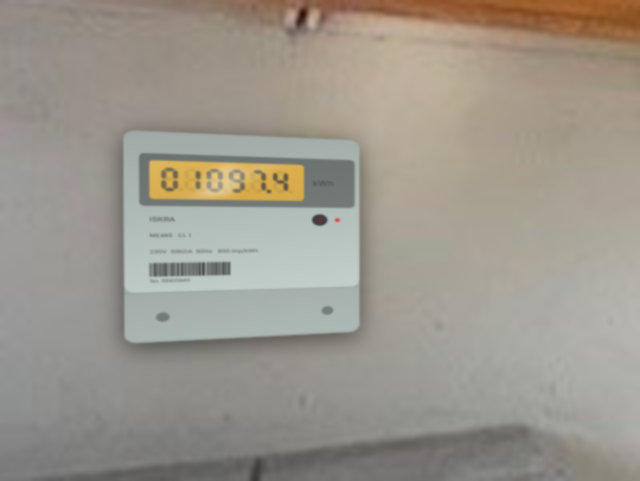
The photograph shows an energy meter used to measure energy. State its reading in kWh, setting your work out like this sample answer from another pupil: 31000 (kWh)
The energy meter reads 1097.4 (kWh)
